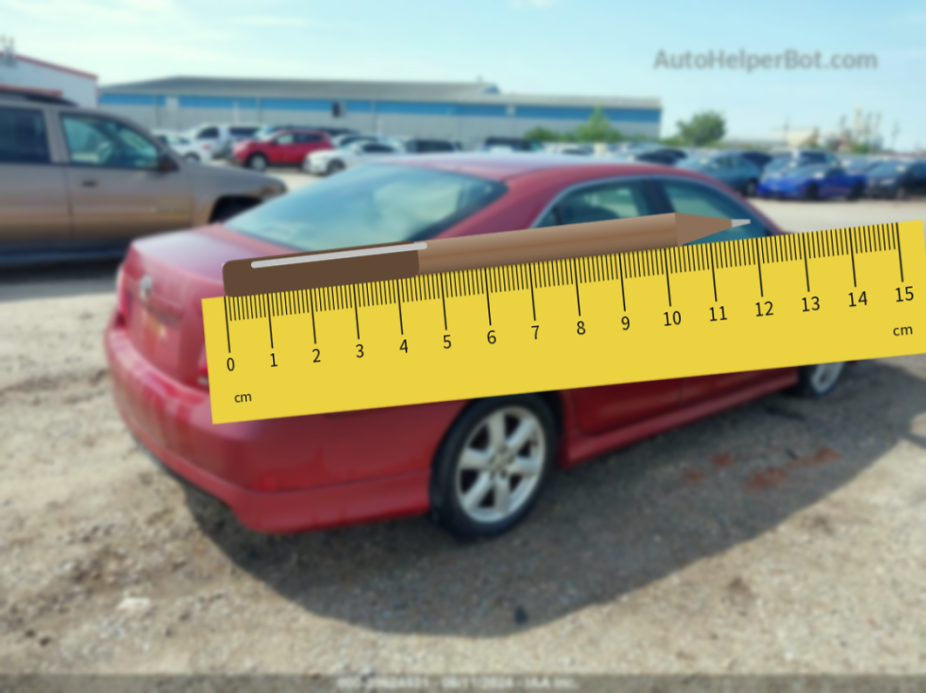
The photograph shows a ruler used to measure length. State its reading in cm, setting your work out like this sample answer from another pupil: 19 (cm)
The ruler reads 11.9 (cm)
